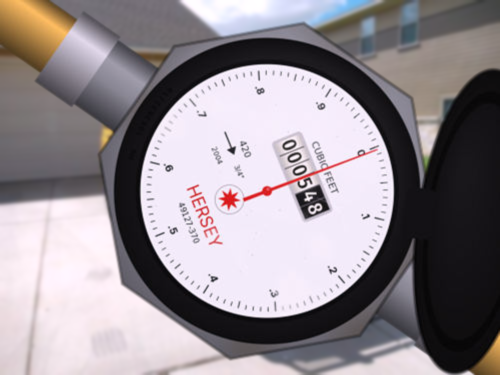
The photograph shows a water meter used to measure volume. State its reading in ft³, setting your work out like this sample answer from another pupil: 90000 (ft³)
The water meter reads 548.00 (ft³)
